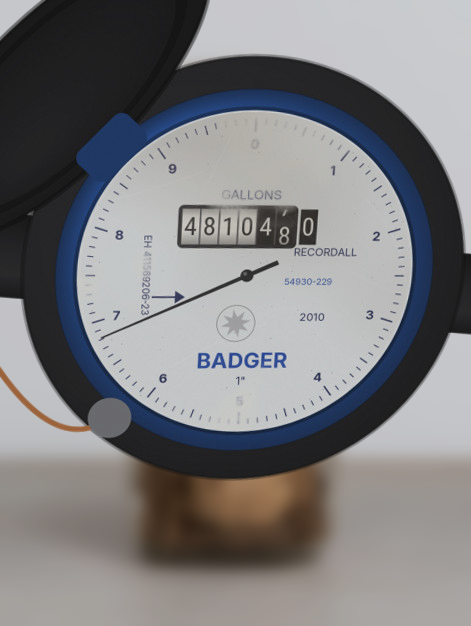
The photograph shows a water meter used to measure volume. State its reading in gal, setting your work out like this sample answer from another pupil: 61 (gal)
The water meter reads 4810476.8 (gal)
